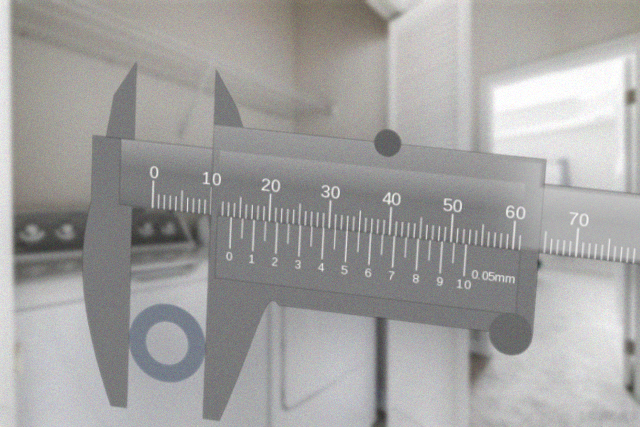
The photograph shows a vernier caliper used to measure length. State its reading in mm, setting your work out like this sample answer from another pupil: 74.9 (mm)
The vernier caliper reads 13.5 (mm)
